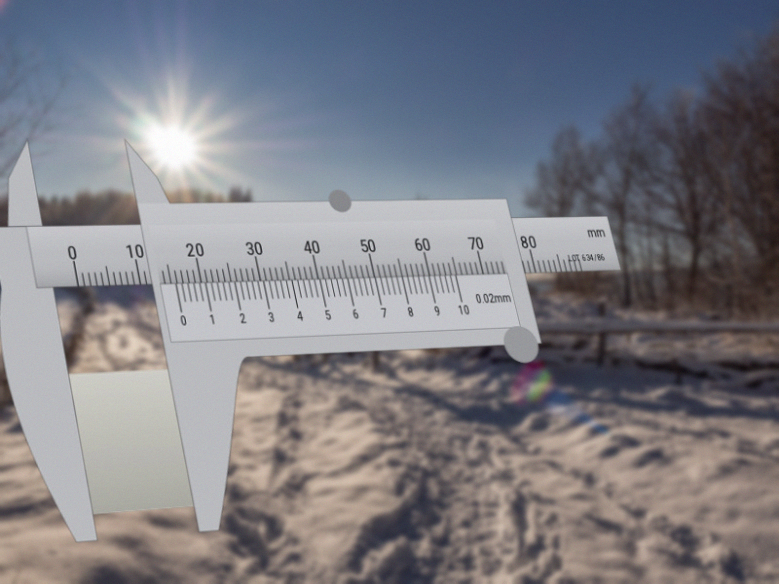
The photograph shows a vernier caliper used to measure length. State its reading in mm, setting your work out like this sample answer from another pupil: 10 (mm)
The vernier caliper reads 15.8 (mm)
